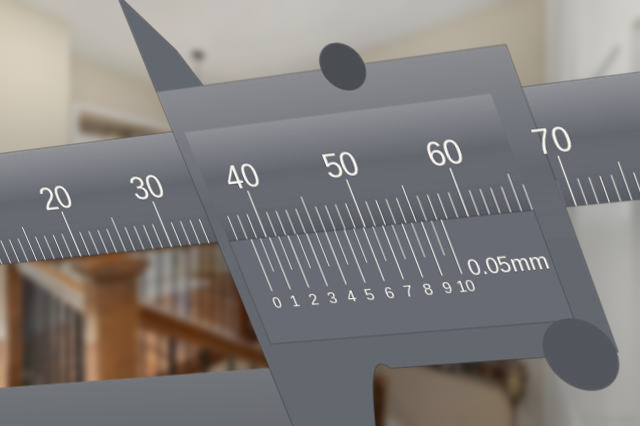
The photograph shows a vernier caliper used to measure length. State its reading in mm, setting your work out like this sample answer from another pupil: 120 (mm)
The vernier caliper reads 38.4 (mm)
